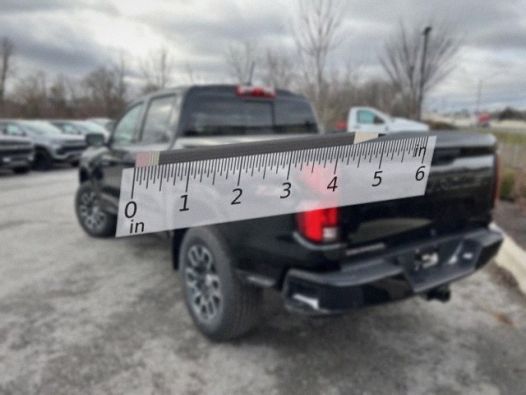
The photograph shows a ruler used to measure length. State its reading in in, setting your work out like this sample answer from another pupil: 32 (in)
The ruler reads 5 (in)
